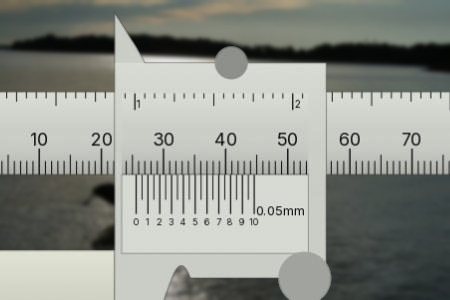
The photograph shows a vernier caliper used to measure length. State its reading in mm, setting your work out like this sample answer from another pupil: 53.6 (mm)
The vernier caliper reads 25.6 (mm)
